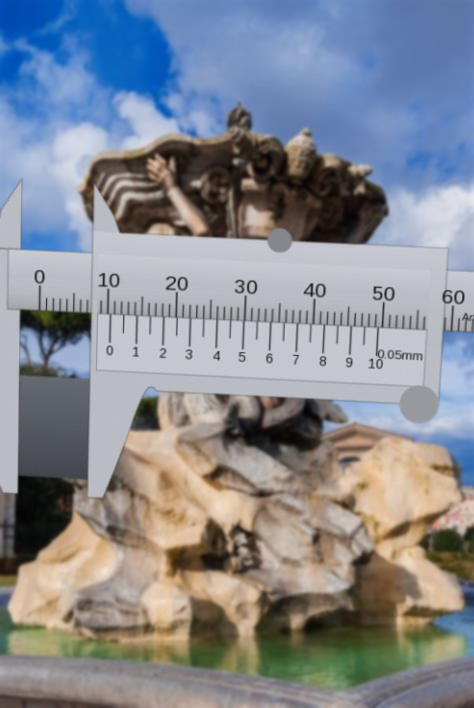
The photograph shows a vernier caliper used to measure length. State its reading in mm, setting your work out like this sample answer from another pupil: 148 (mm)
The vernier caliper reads 10.4 (mm)
